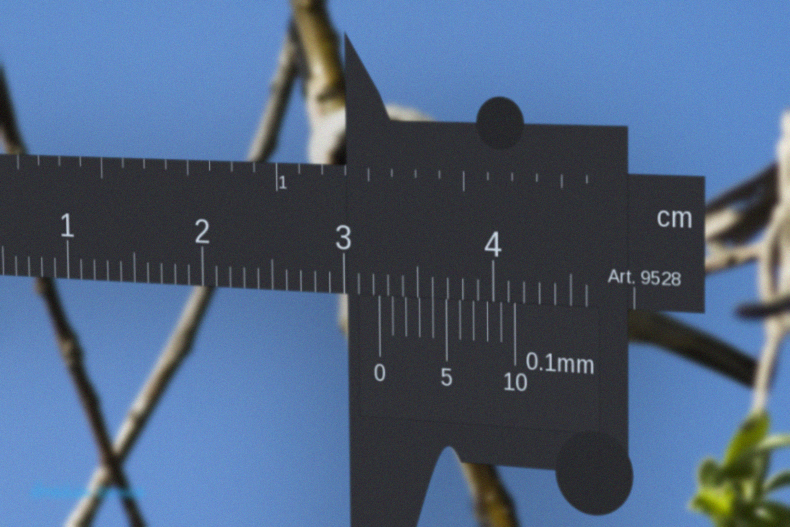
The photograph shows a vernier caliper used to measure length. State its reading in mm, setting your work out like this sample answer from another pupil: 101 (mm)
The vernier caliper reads 32.4 (mm)
